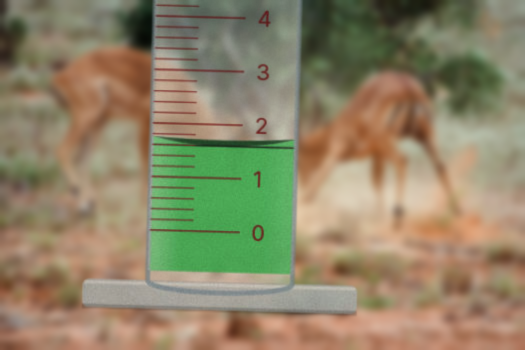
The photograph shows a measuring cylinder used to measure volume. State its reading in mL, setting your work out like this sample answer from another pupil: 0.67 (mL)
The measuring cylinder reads 1.6 (mL)
